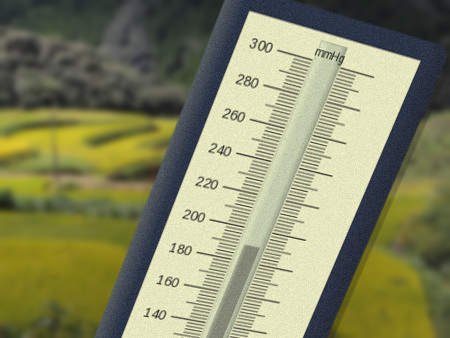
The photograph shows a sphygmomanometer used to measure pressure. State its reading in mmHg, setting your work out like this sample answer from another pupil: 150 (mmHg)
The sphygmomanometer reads 190 (mmHg)
